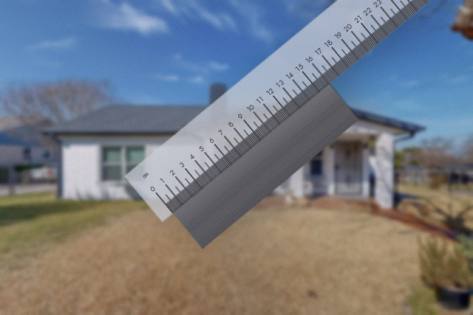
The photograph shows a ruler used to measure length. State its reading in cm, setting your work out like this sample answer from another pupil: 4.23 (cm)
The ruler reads 16 (cm)
